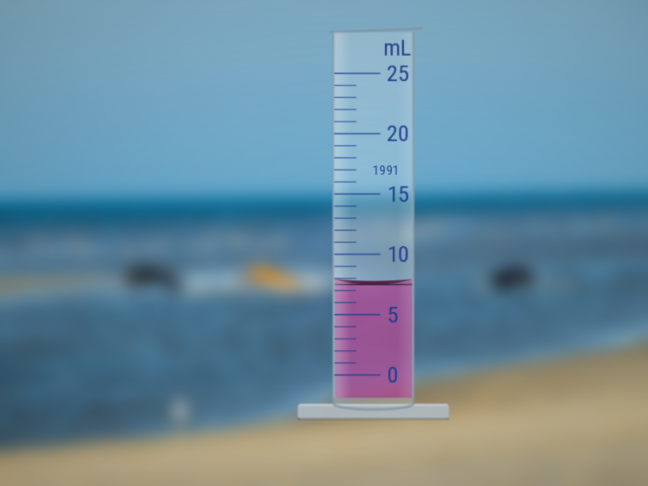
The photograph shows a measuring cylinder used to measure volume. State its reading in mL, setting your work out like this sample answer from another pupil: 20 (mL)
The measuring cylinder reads 7.5 (mL)
